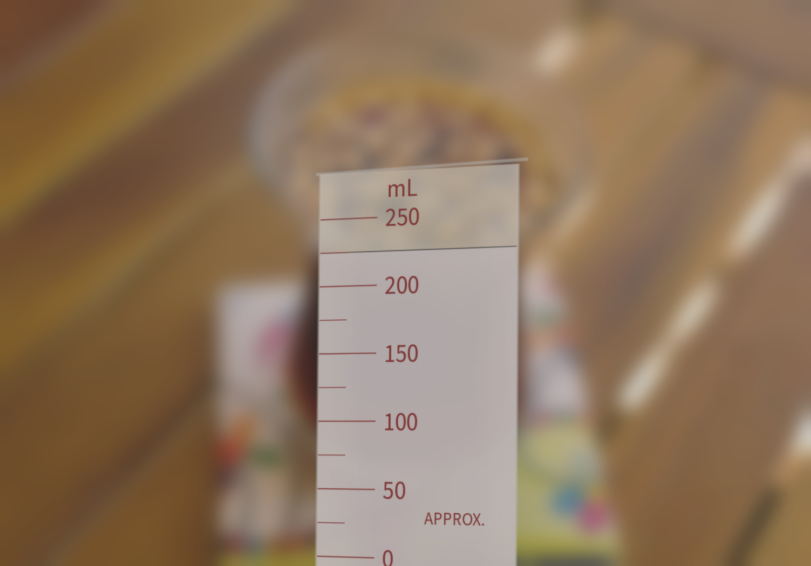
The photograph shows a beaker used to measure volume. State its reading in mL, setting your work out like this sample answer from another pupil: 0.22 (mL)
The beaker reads 225 (mL)
